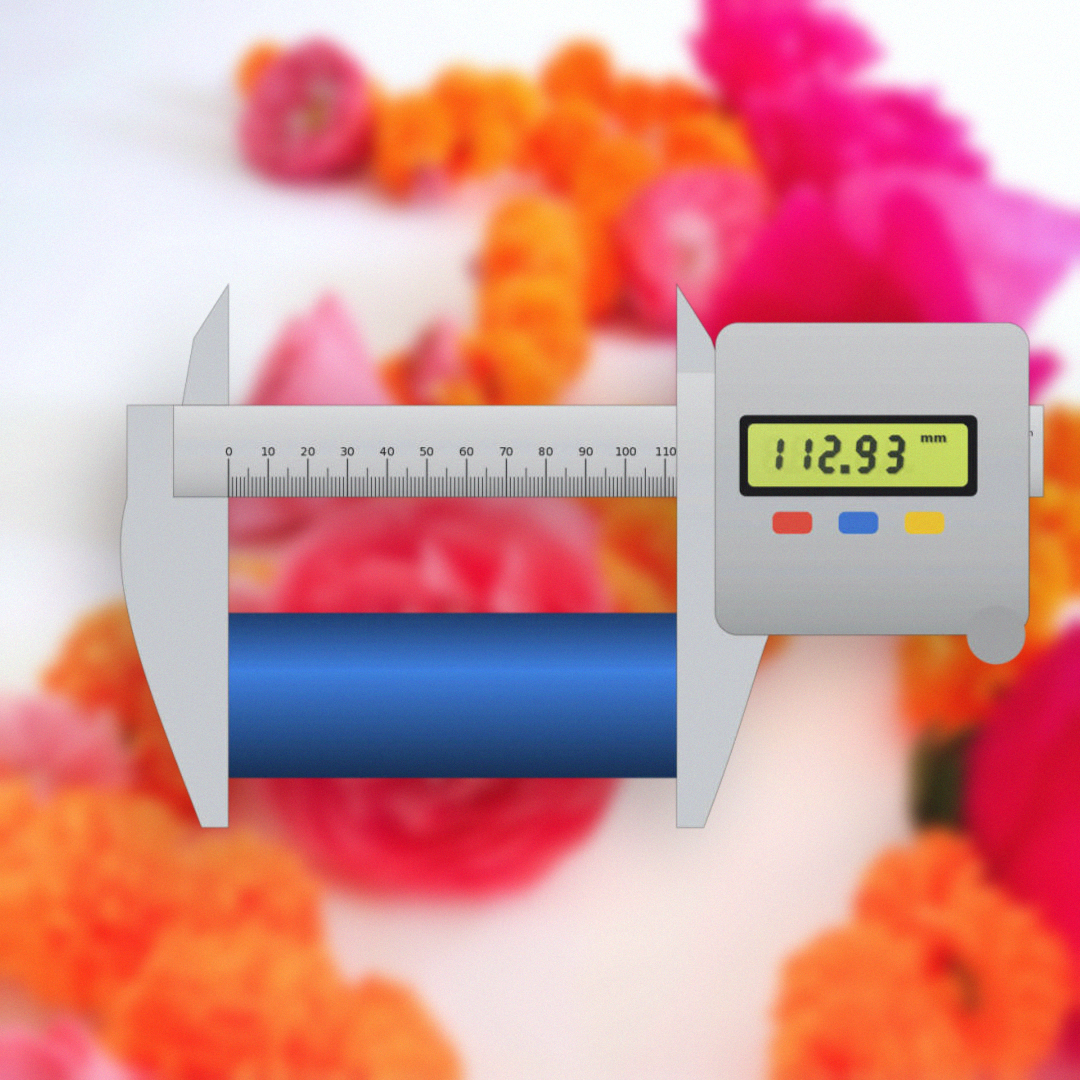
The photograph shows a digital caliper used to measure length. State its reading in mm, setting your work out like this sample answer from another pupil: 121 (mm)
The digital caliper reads 112.93 (mm)
